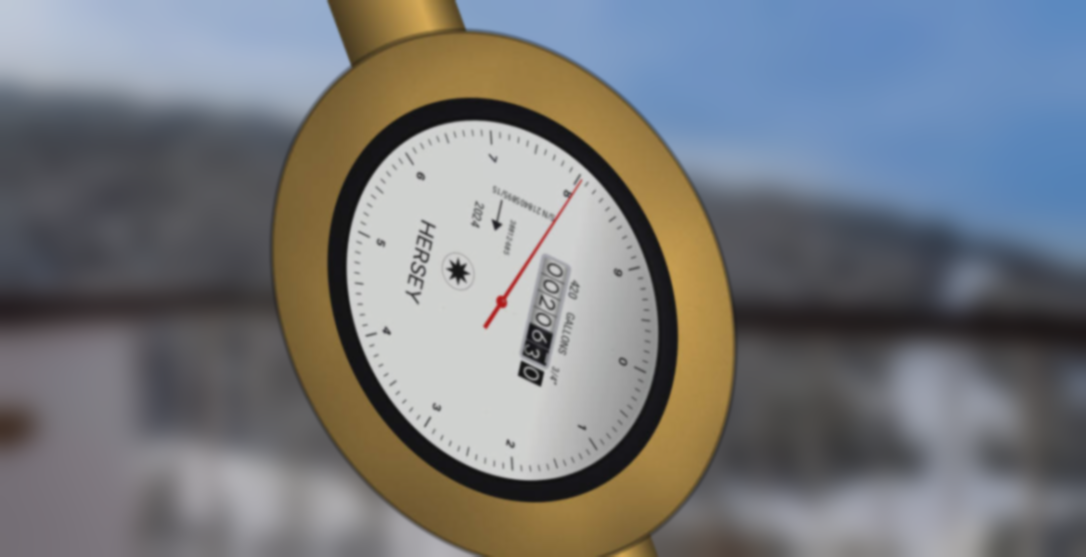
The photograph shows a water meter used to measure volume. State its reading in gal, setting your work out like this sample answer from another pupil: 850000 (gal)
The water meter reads 20628.0 (gal)
